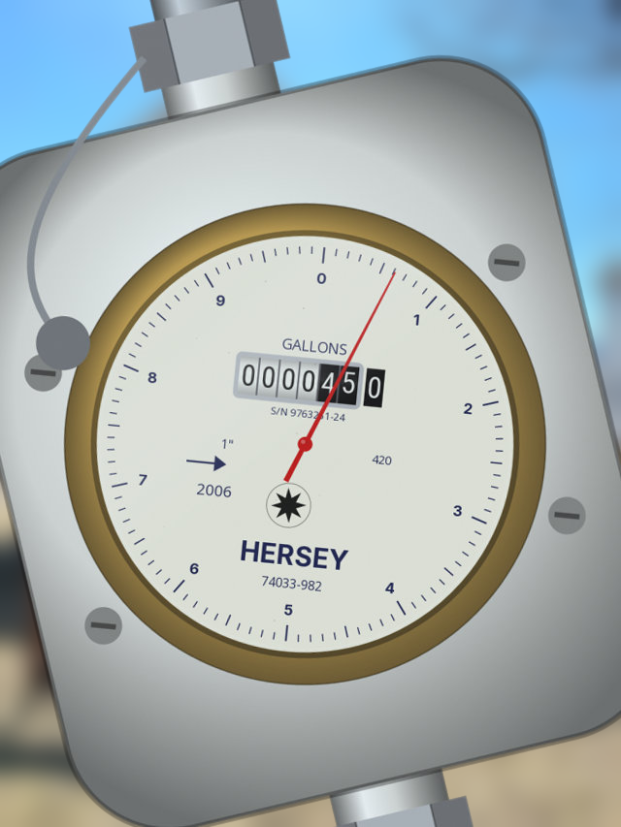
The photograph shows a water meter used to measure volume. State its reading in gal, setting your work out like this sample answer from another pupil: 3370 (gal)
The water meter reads 450.6 (gal)
